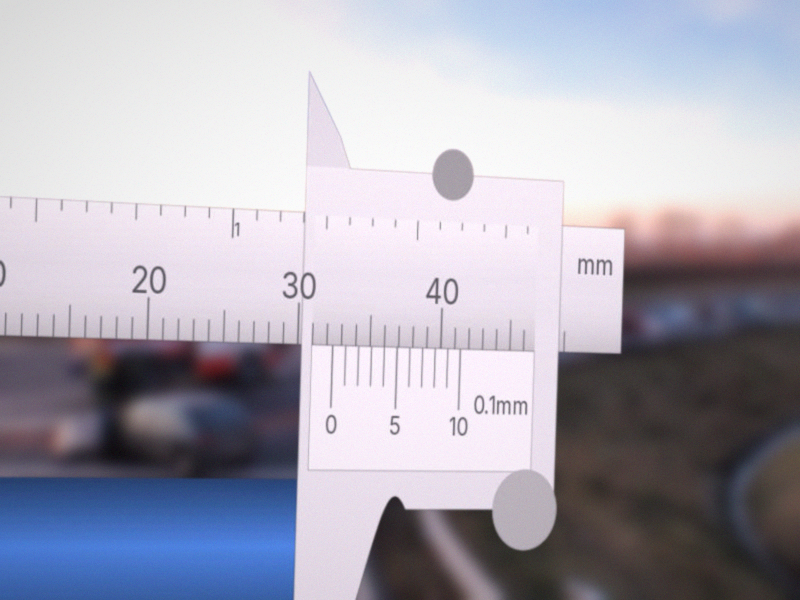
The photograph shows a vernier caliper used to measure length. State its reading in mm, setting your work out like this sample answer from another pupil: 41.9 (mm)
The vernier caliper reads 32.4 (mm)
